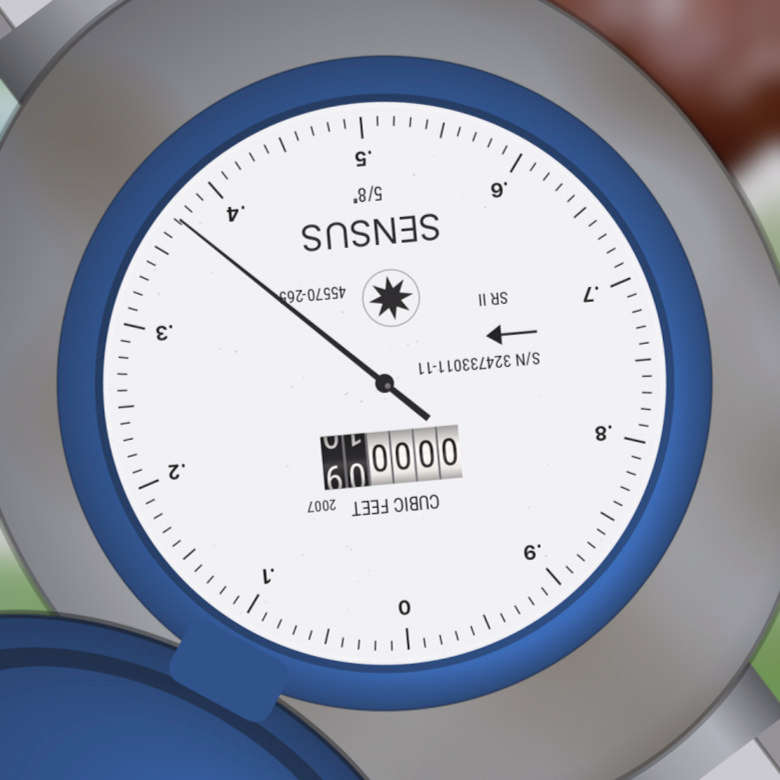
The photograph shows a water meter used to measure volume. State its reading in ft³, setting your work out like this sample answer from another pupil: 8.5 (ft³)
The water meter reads 9.37 (ft³)
